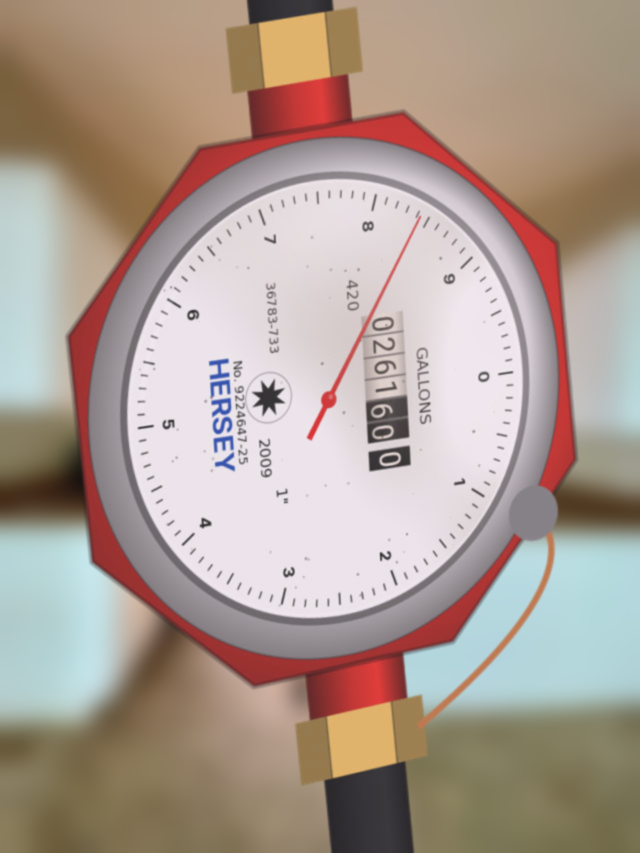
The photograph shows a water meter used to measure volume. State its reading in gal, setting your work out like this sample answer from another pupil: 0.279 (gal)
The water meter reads 261598.4 (gal)
